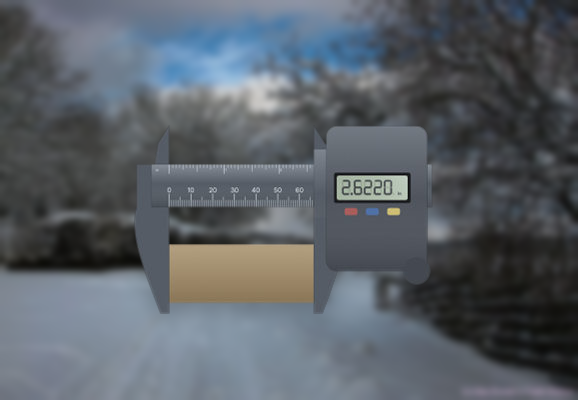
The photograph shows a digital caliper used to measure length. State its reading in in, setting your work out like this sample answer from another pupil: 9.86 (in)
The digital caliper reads 2.6220 (in)
